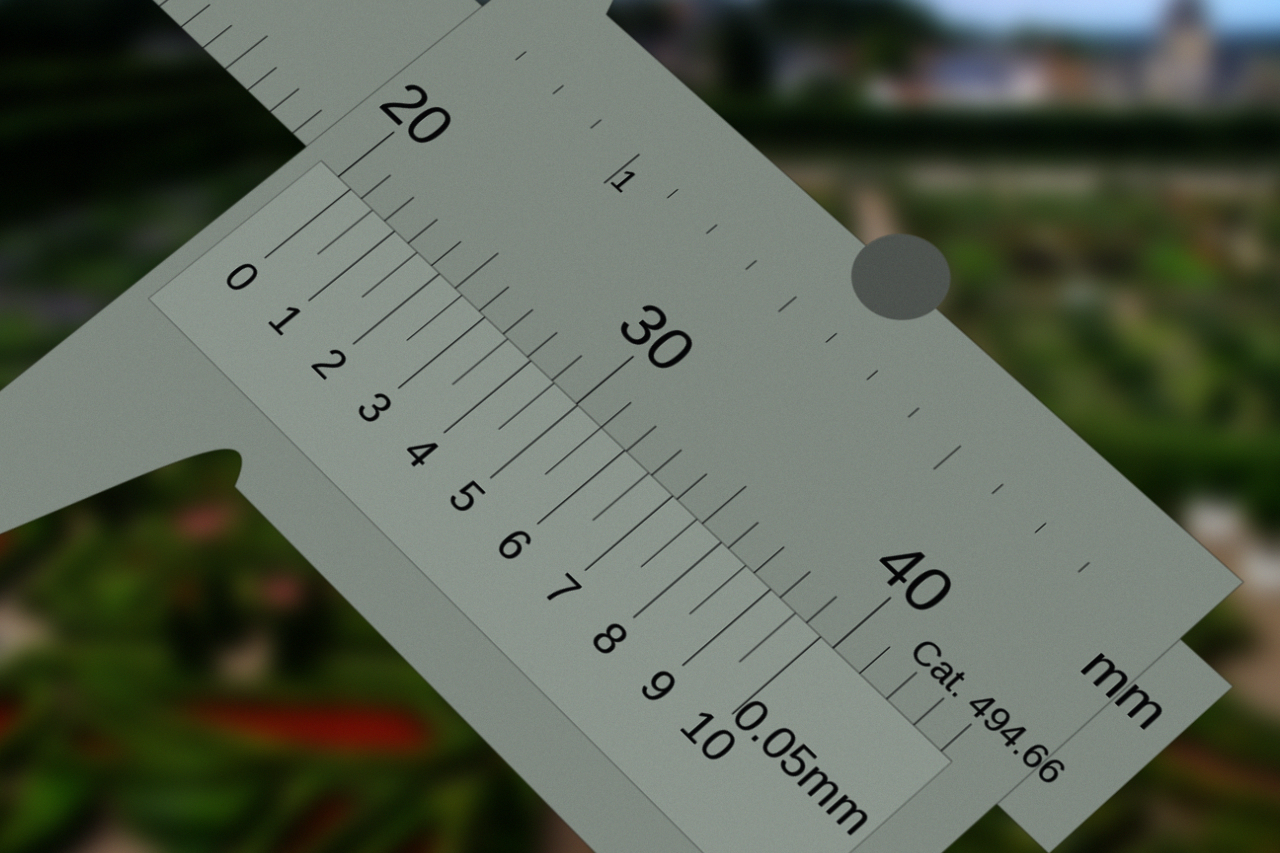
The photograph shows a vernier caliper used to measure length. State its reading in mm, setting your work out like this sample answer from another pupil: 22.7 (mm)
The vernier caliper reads 20.55 (mm)
